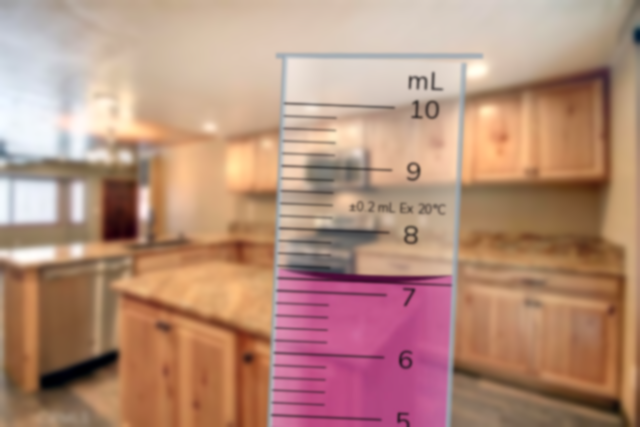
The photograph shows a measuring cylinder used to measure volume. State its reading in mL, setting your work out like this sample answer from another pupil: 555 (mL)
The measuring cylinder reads 7.2 (mL)
